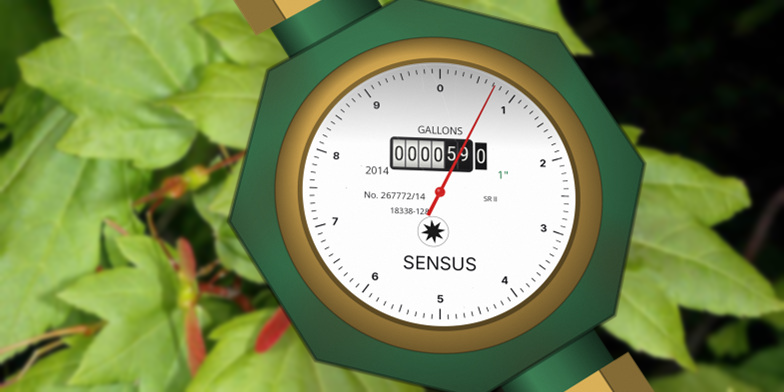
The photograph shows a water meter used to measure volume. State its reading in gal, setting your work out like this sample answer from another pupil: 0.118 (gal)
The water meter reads 590.7 (gal)
